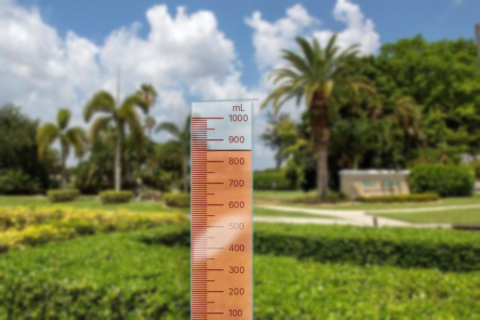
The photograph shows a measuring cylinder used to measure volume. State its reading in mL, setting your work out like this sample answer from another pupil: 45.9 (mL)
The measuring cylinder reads 850 (mL)
